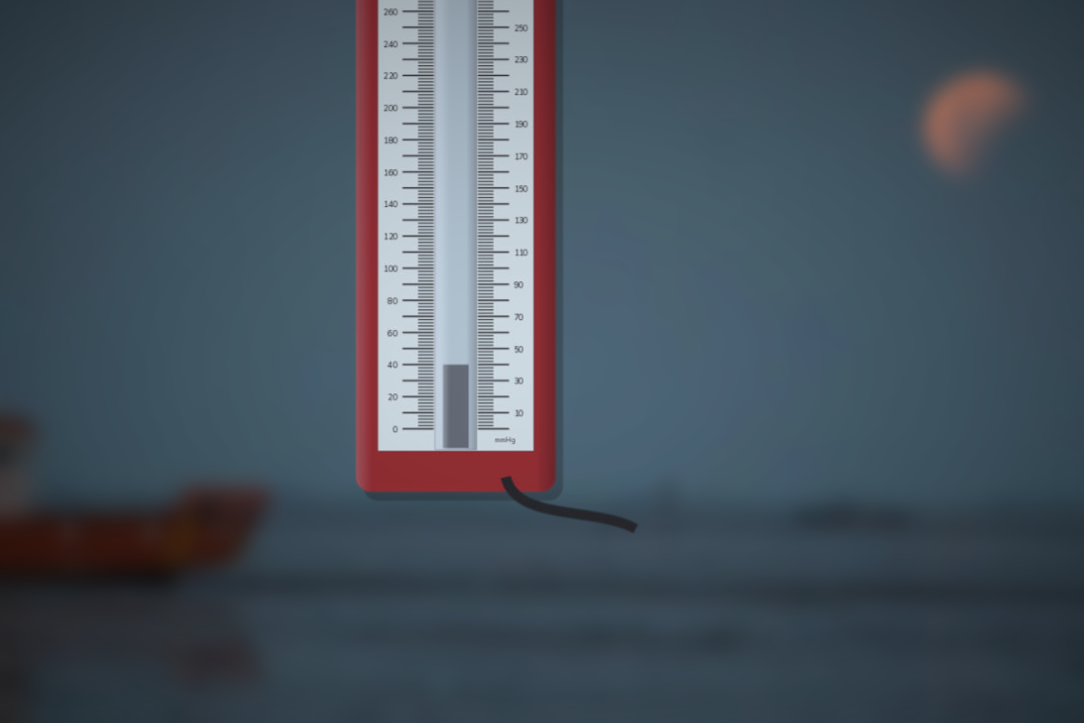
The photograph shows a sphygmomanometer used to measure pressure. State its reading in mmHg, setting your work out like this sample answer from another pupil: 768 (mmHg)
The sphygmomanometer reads 40 (mmHg)
